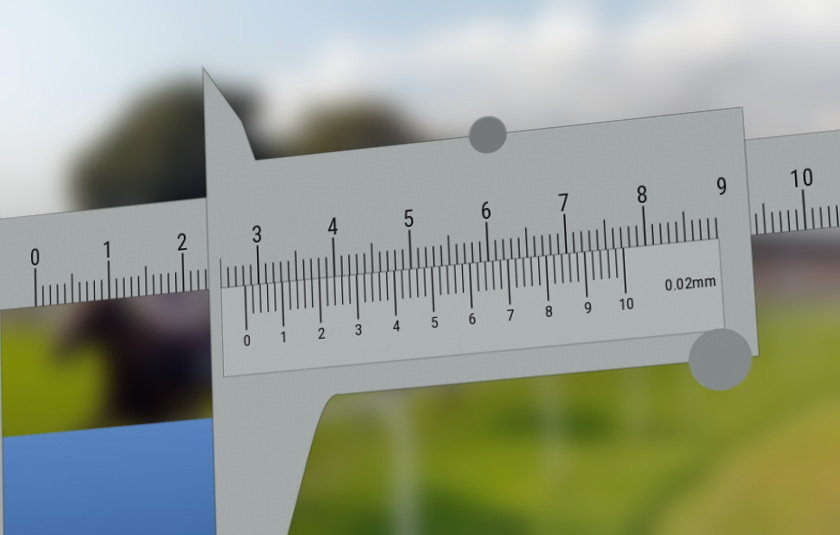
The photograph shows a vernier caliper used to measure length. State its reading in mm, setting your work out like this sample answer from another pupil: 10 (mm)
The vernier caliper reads 28.2 (mm)
